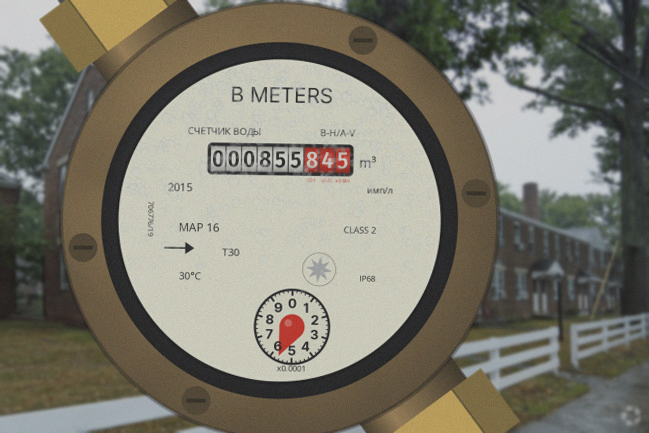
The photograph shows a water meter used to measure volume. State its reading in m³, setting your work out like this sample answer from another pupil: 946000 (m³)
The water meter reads 855.8455 (m³)
